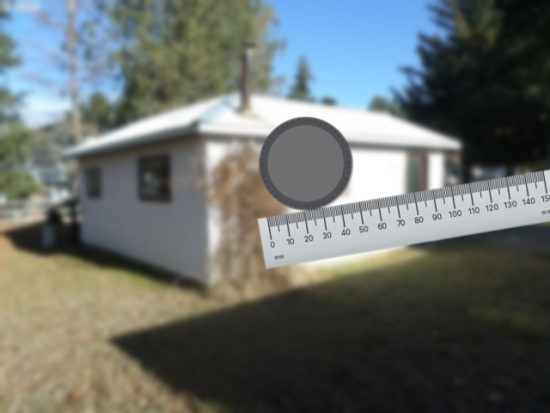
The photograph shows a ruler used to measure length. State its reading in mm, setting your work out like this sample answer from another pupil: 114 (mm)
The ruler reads 50 (mm)
